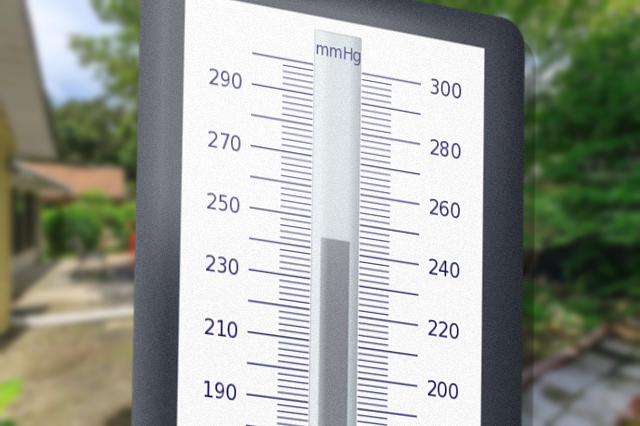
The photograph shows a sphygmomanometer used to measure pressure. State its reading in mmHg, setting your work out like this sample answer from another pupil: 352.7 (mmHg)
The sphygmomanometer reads 244 (mmHg)
